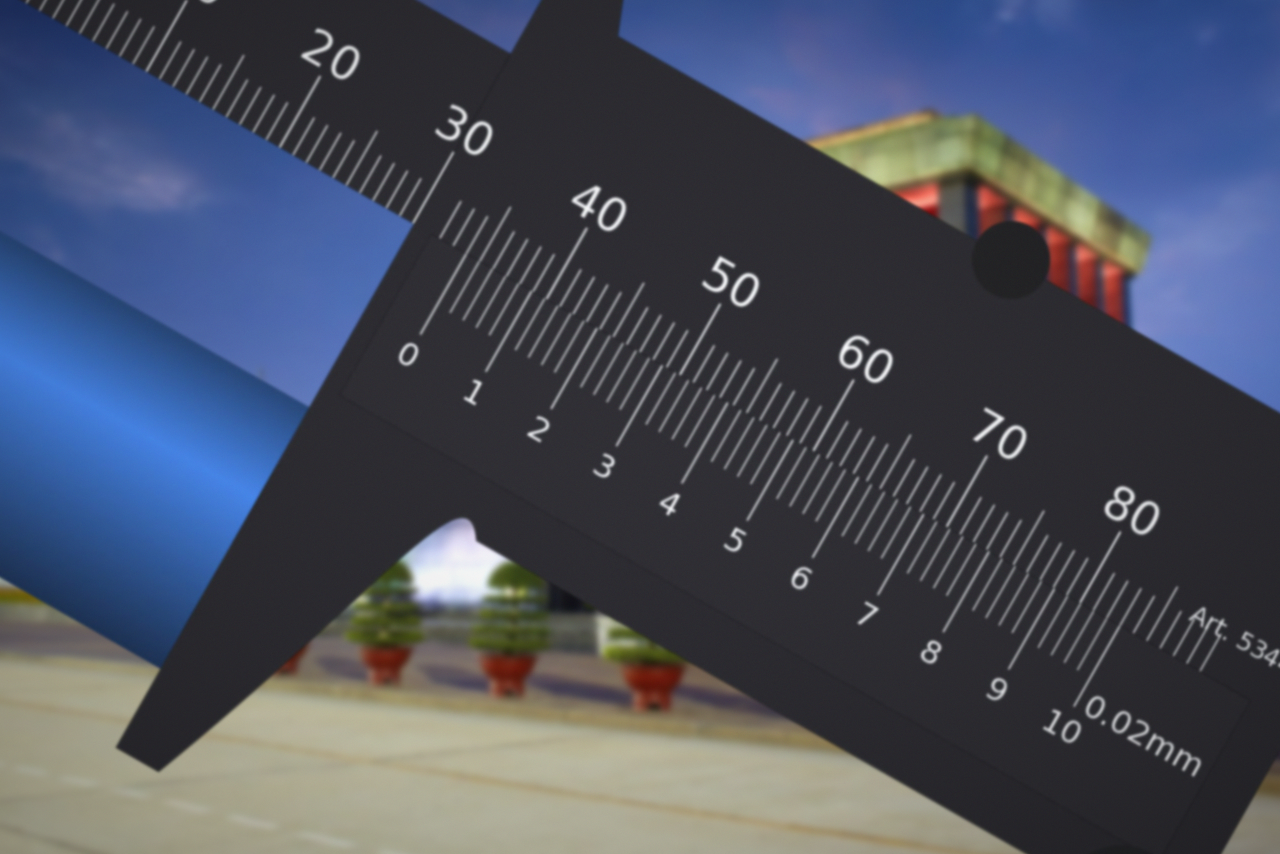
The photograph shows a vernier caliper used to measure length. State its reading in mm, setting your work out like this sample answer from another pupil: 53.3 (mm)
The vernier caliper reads 34.0 (mm)
